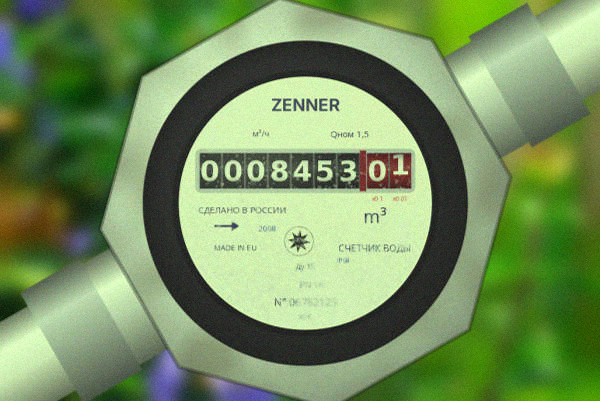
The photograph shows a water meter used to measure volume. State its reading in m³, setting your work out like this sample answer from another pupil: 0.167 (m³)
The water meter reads 8453.01 (m³)
